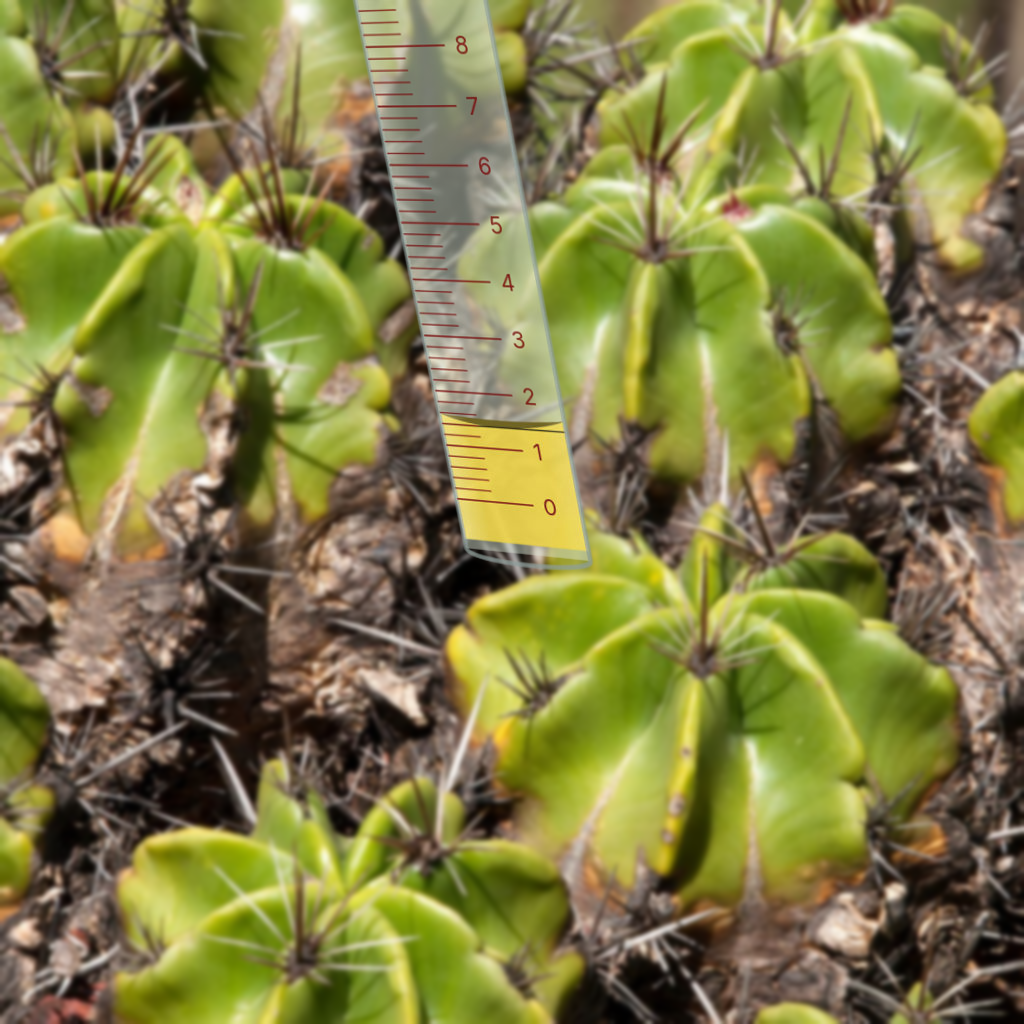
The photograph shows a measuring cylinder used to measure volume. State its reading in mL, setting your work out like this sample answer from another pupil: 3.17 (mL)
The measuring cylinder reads 1.4 (mL)
